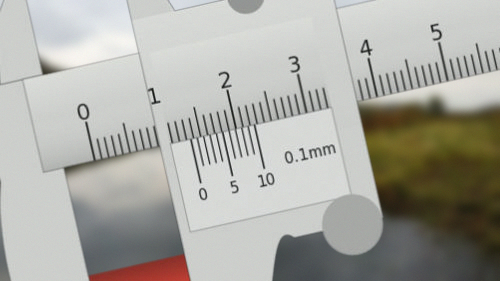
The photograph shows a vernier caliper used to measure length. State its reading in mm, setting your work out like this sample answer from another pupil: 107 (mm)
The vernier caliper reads 13.6 (mm)
